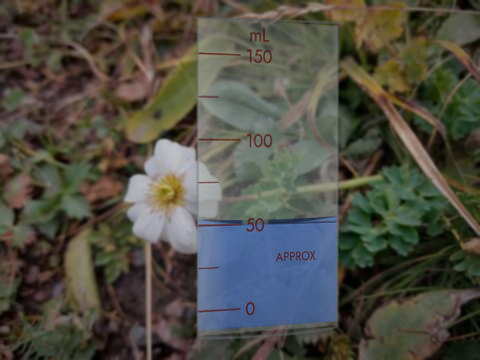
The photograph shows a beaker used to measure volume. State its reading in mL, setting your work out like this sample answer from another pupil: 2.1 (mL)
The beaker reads 50 (mL)
